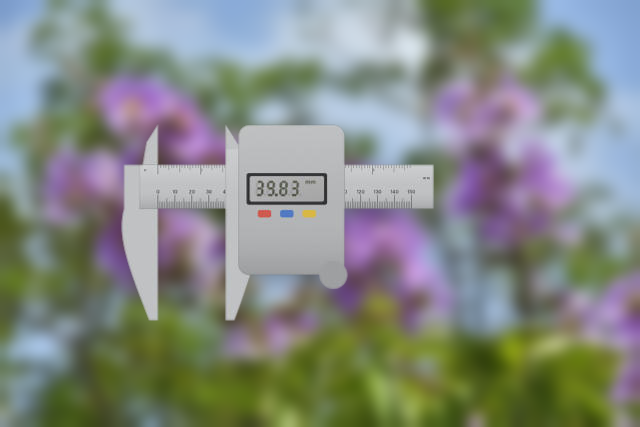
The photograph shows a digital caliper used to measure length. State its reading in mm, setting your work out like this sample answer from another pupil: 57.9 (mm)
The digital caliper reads 39.83 (mm)
